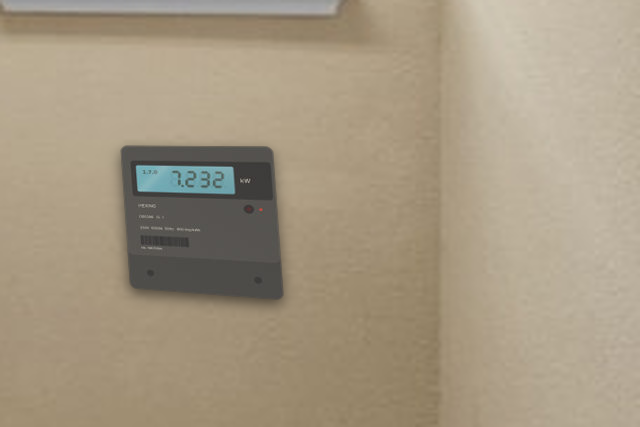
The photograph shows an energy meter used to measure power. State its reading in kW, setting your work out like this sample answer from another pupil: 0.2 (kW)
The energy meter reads 7.232 (kW)
